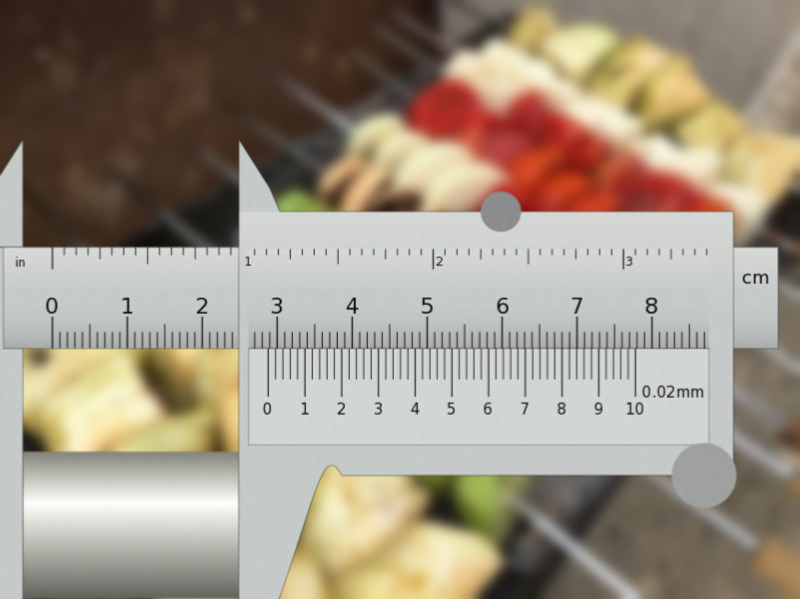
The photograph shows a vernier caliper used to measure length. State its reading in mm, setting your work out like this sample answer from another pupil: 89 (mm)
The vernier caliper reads 28.8 (mm)
